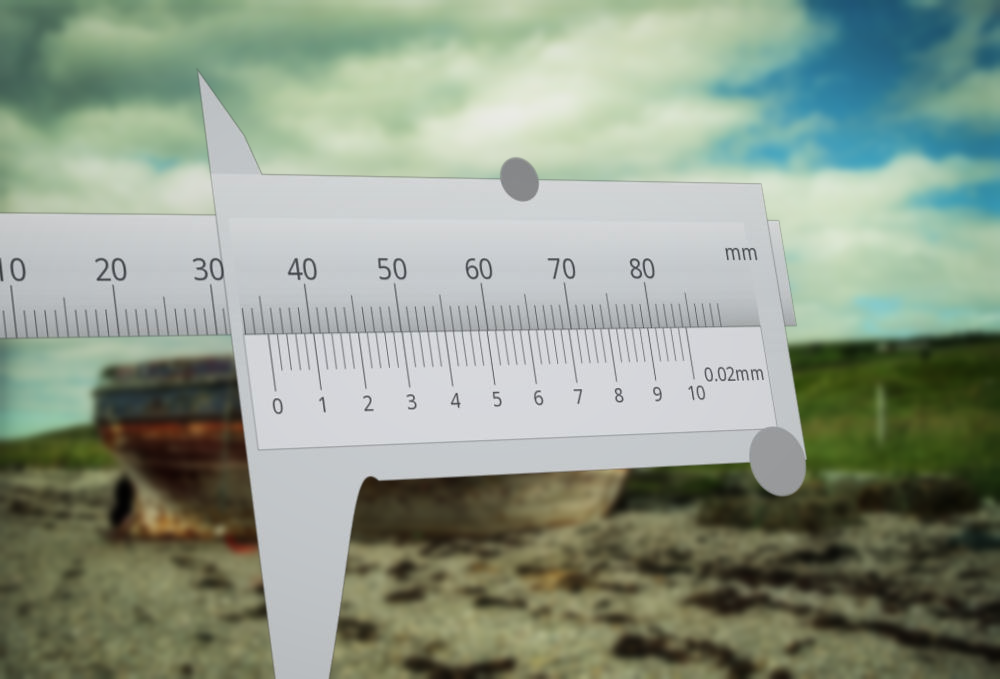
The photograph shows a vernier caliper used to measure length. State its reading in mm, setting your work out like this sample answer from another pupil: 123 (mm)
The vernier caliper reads 35.4 (mm)
